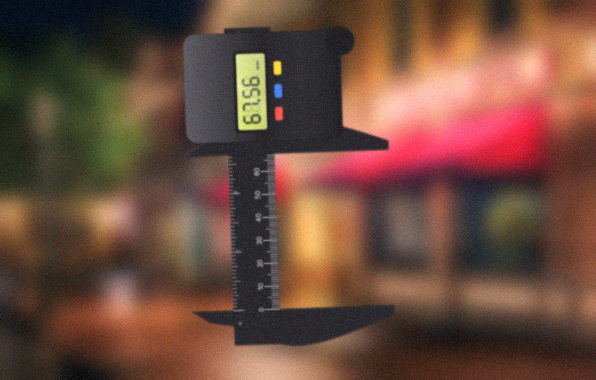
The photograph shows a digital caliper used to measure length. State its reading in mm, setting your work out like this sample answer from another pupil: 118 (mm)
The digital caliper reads 67.56 (mm)
